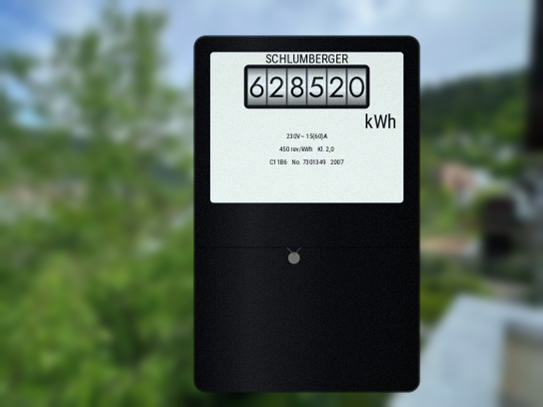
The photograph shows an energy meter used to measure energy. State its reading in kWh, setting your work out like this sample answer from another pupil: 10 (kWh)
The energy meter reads 628520 (kWh)
